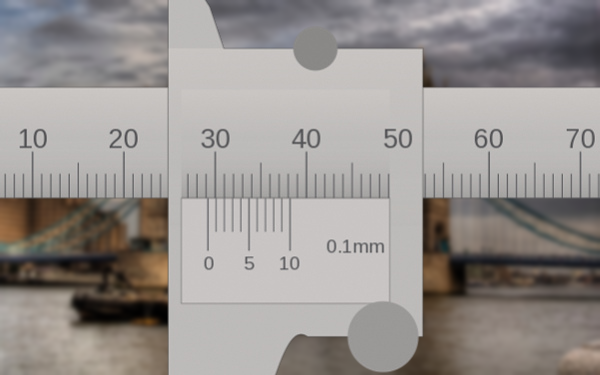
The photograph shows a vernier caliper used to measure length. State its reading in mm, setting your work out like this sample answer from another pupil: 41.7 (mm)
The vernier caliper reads 29.2 (mm)
